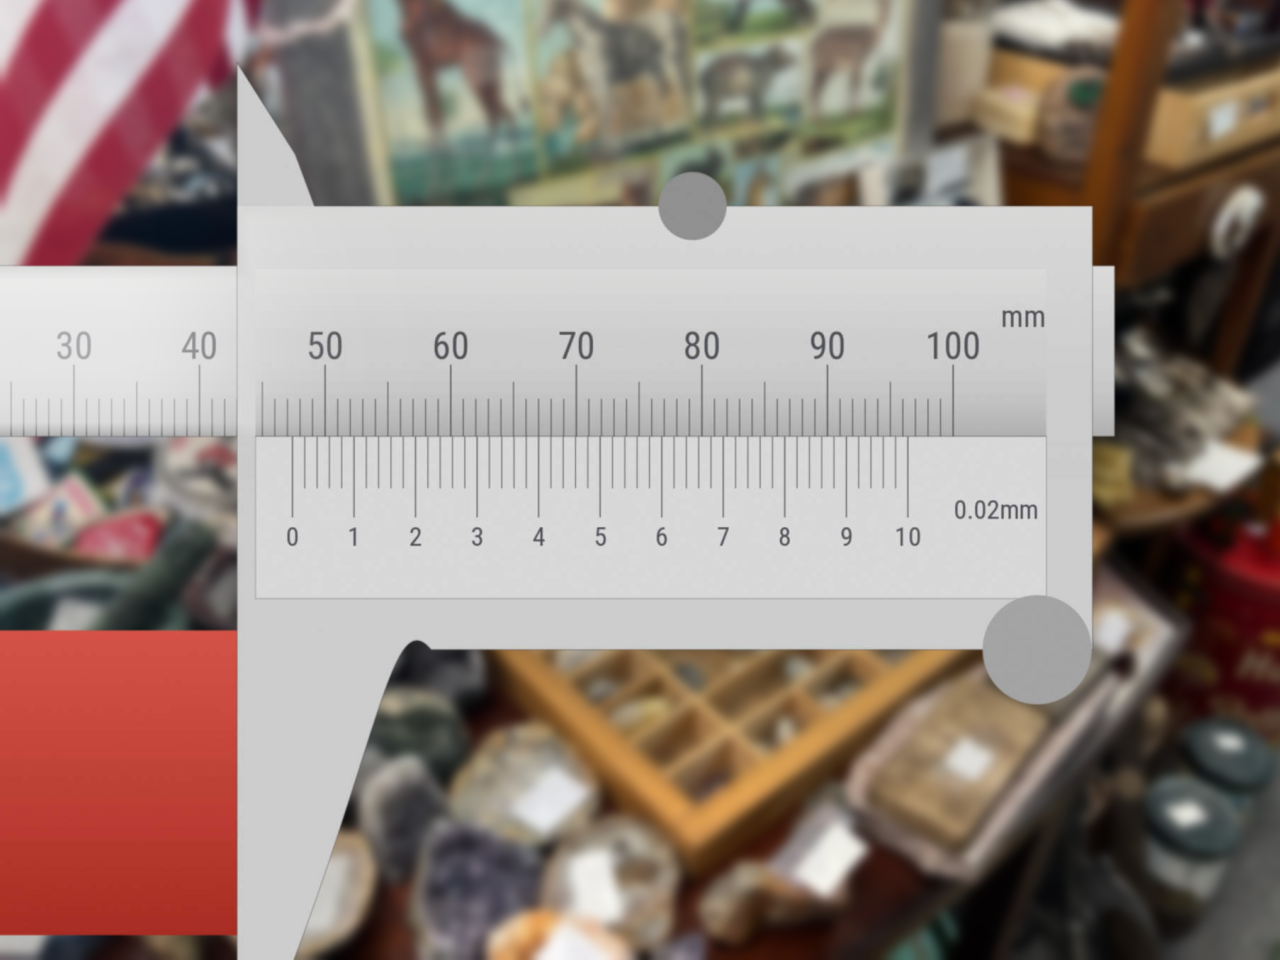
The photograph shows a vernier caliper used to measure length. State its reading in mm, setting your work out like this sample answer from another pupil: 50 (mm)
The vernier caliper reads 47.4 (mm)
